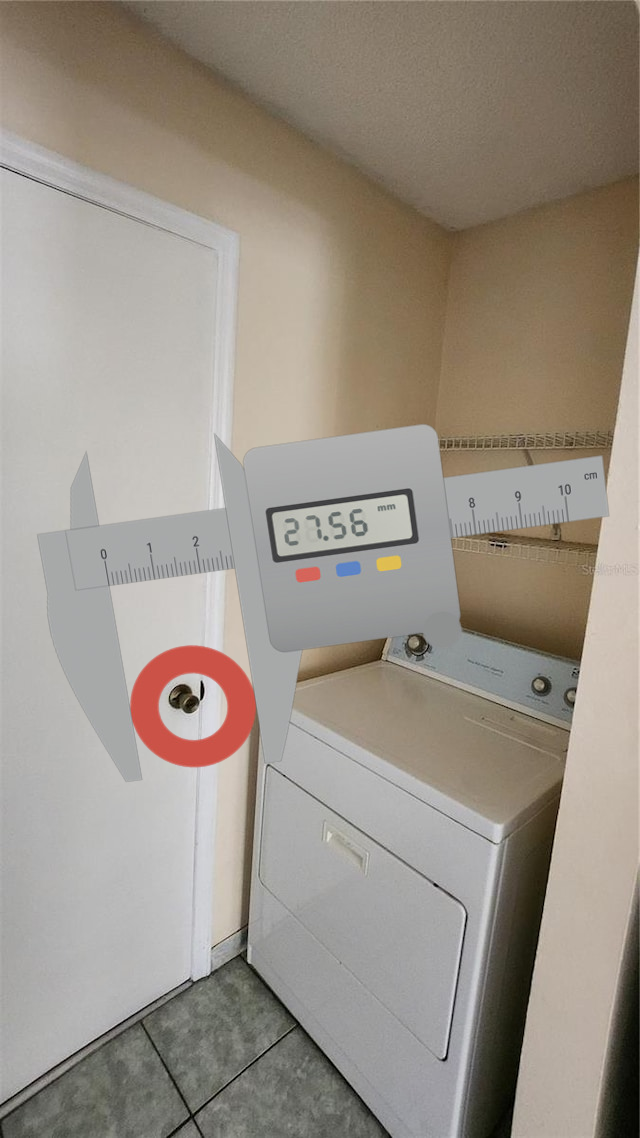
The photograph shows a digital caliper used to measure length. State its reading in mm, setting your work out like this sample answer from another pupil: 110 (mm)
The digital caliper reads 27.56 (mm)
